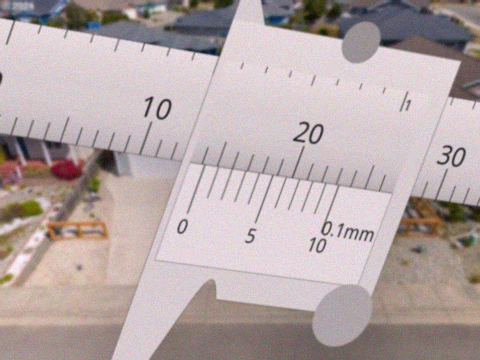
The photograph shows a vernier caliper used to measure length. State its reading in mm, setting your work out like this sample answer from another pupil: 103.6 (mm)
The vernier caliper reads 14.2 (mm)
